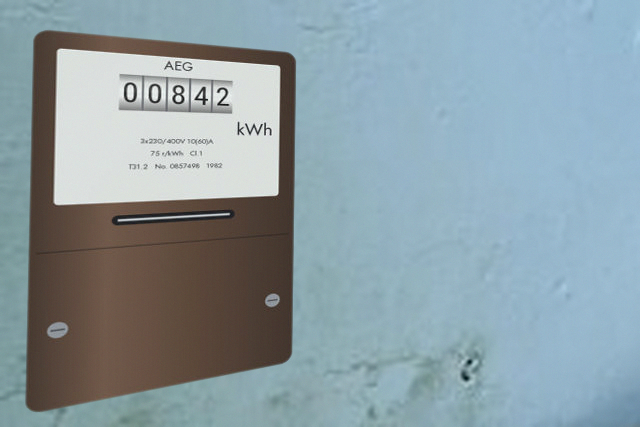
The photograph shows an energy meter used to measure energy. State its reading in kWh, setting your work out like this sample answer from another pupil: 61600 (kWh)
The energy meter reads 842 (kWh)
